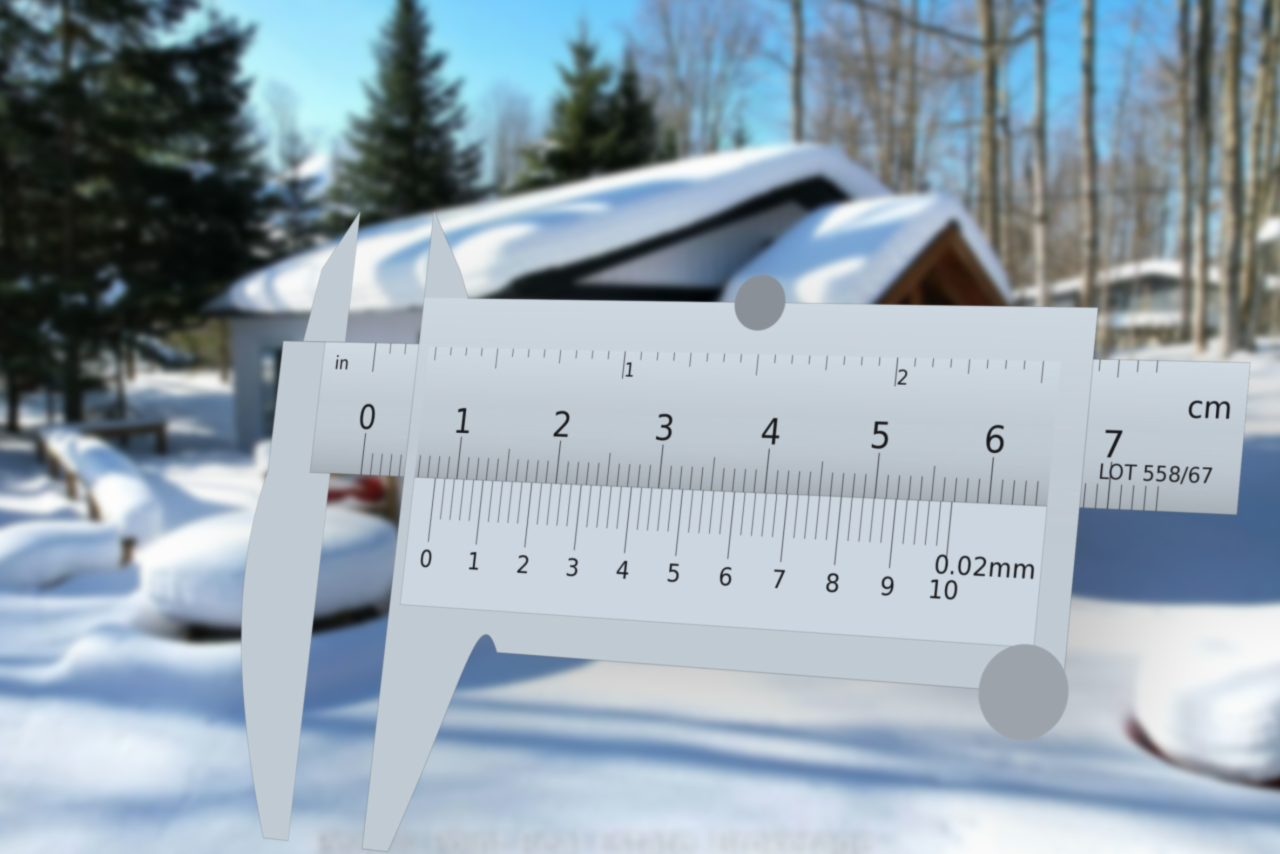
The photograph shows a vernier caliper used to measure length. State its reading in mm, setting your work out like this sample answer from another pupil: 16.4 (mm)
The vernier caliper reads 7.8 (mm)
